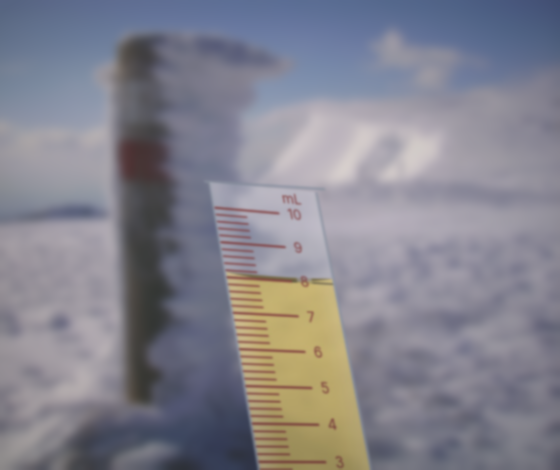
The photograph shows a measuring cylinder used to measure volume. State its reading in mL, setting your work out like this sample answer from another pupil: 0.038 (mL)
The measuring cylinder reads 8 (mL)
